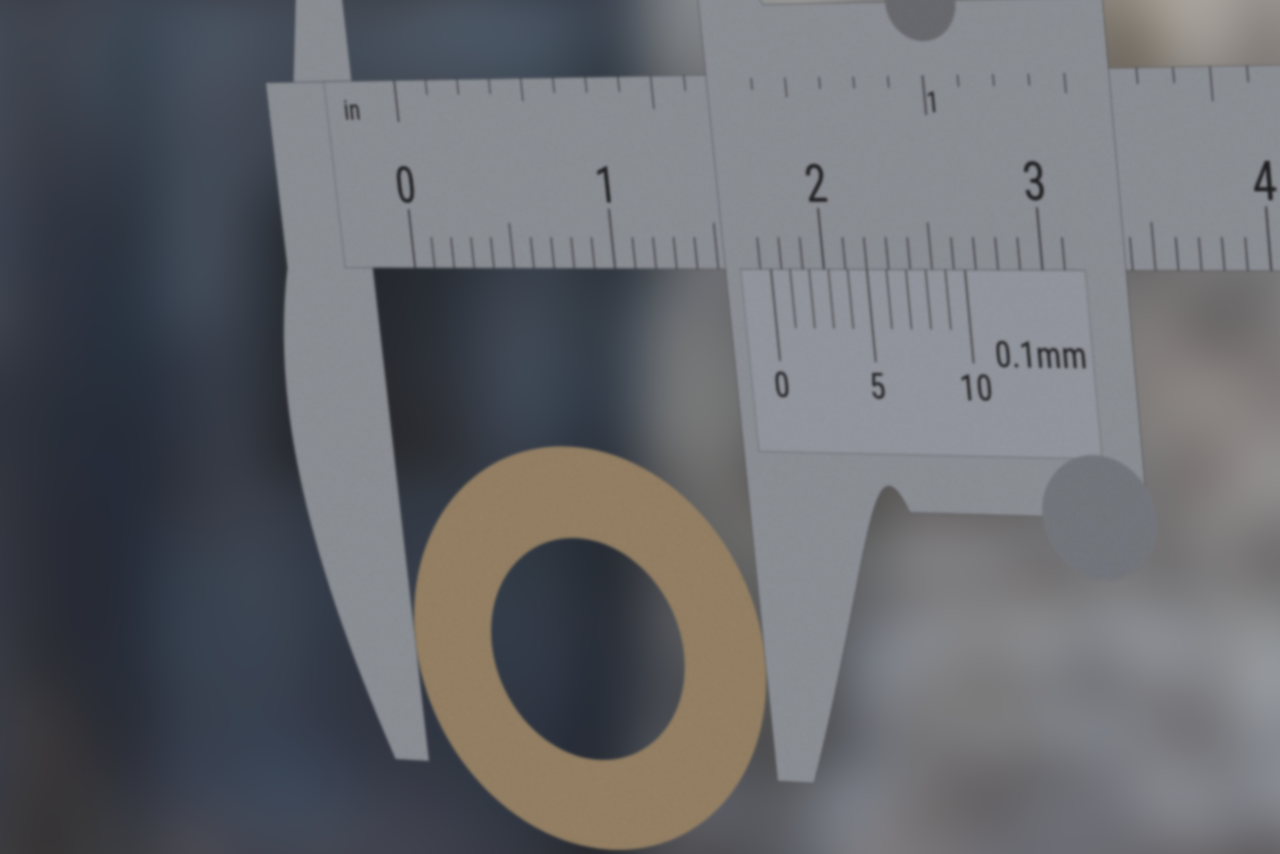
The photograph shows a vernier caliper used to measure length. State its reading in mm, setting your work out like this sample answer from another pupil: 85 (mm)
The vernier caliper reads 17.5 (mm)
